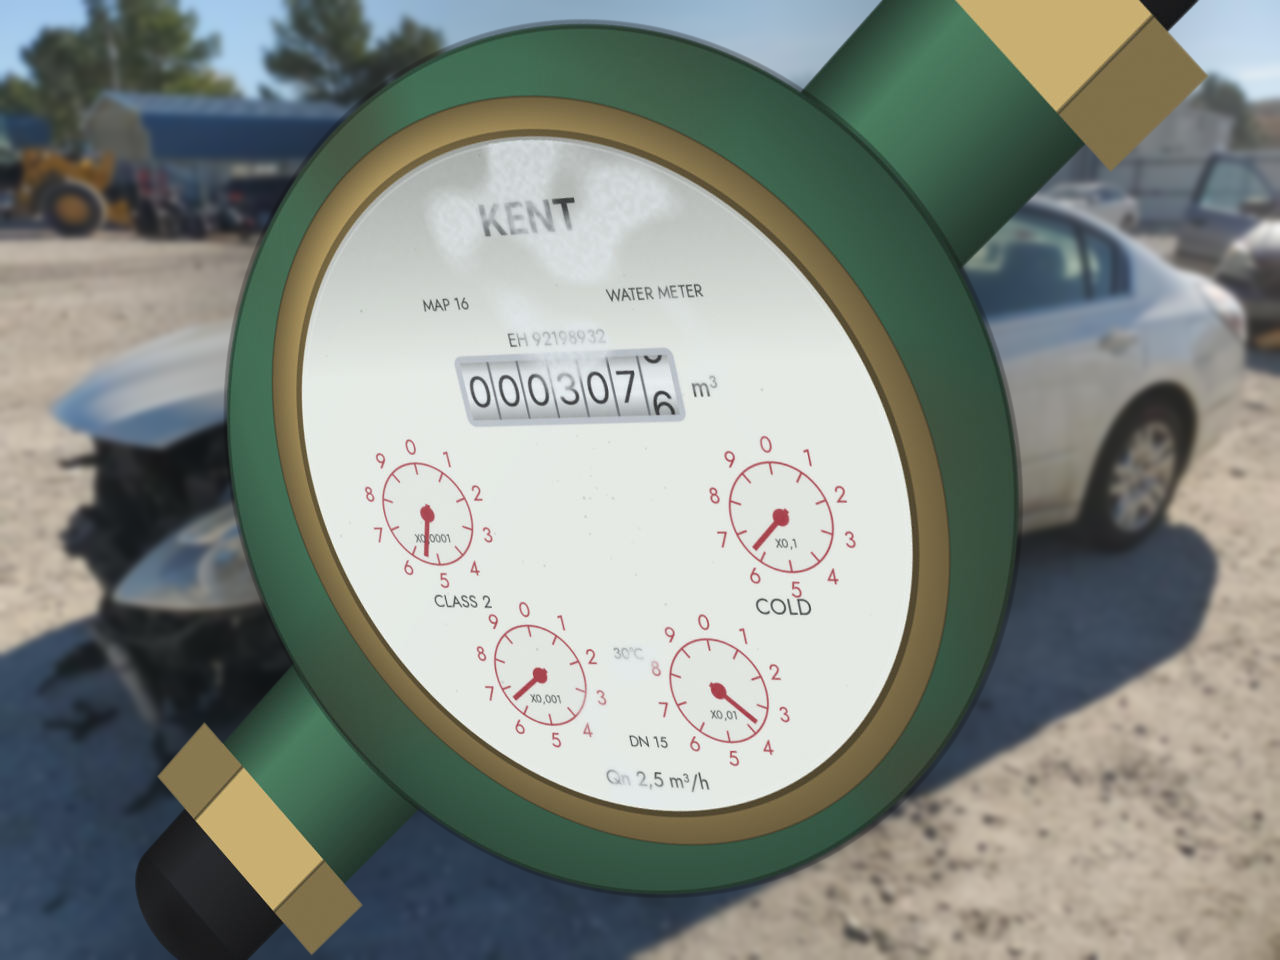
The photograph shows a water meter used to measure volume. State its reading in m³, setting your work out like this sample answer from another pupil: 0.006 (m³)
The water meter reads 3075.6365 (m³)
